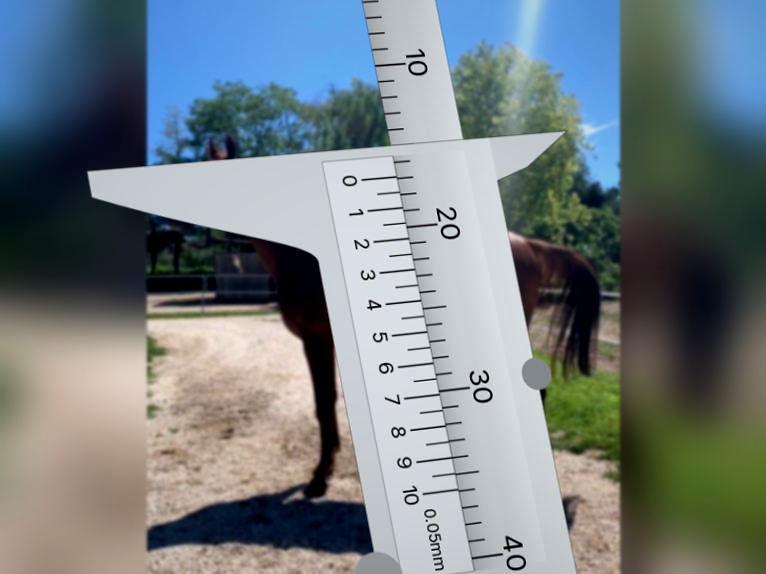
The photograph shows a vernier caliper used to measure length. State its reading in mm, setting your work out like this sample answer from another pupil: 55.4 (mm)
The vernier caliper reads 16.9 (mm)
